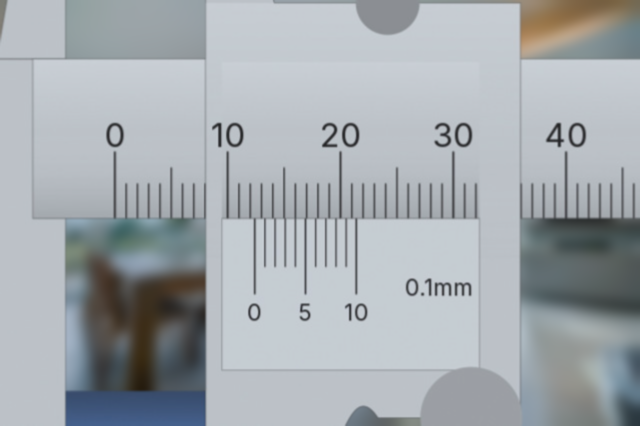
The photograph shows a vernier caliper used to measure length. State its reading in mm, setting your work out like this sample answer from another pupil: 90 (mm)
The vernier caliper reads 12.4 (mm)
